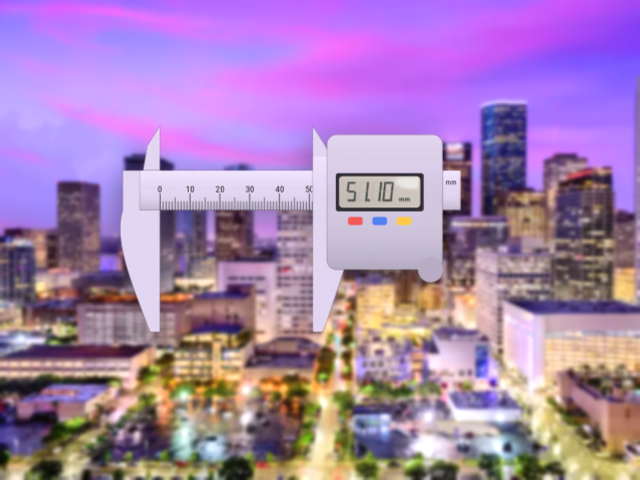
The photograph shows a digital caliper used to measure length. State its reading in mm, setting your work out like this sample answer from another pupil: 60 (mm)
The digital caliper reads 51.10 (mm)
